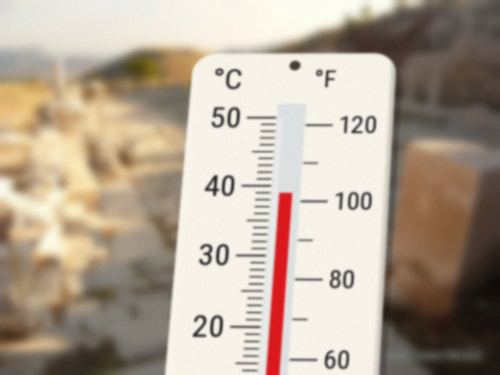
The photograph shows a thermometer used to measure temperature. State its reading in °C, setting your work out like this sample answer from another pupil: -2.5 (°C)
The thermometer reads 39 (°C)
